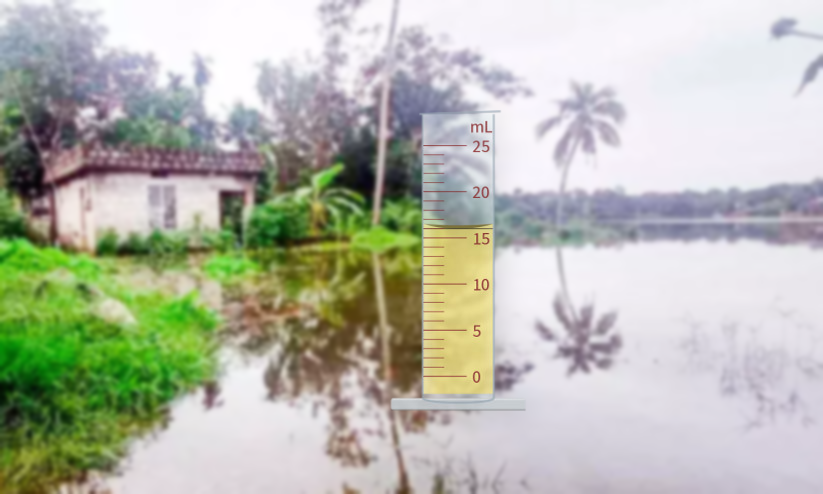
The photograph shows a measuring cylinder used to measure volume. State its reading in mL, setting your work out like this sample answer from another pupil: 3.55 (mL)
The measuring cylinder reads 16 (mL)
